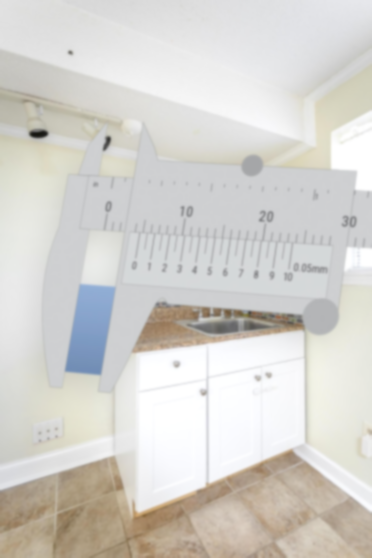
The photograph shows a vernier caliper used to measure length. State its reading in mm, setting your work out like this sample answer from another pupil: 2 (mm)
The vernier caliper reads 4.6 (mm)
